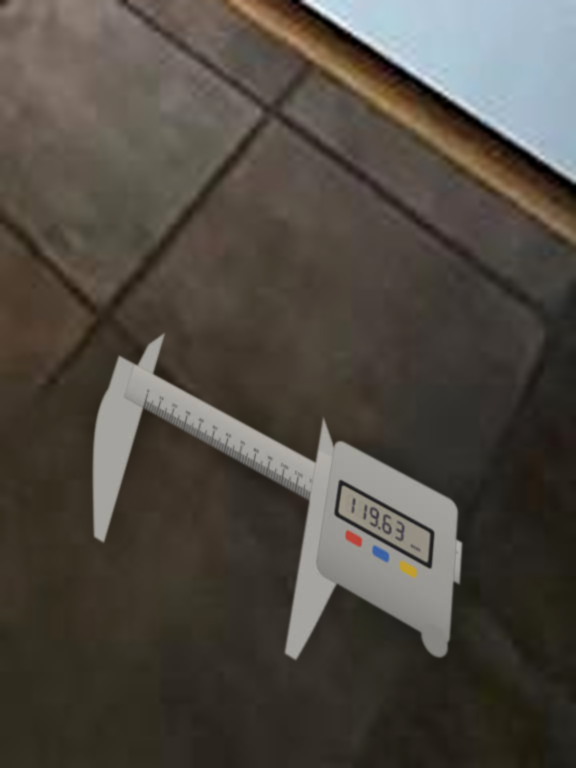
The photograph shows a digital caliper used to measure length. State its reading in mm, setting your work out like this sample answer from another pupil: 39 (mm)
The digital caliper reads 119.63 (mm)
